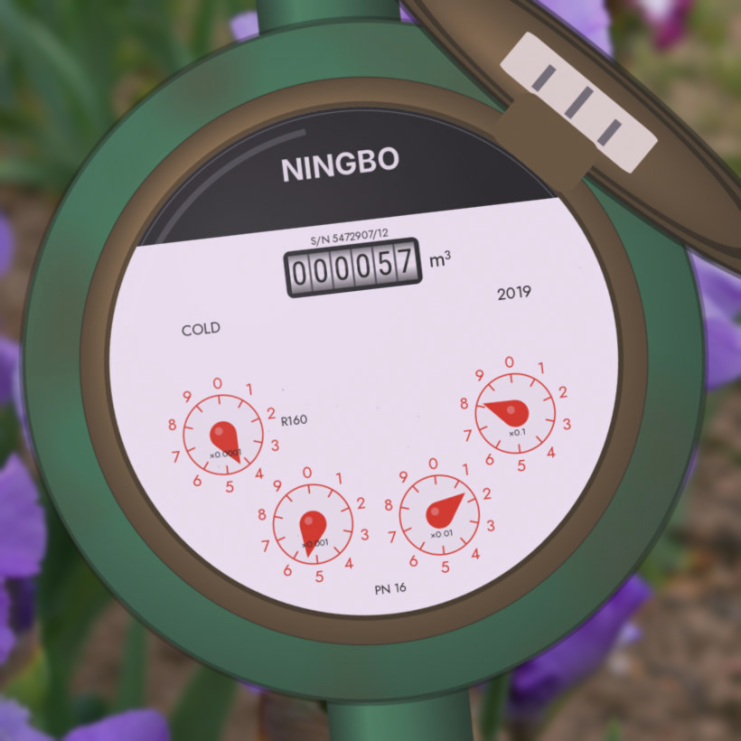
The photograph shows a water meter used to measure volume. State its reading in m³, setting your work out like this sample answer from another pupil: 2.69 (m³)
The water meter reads 57.8154 (m³)
